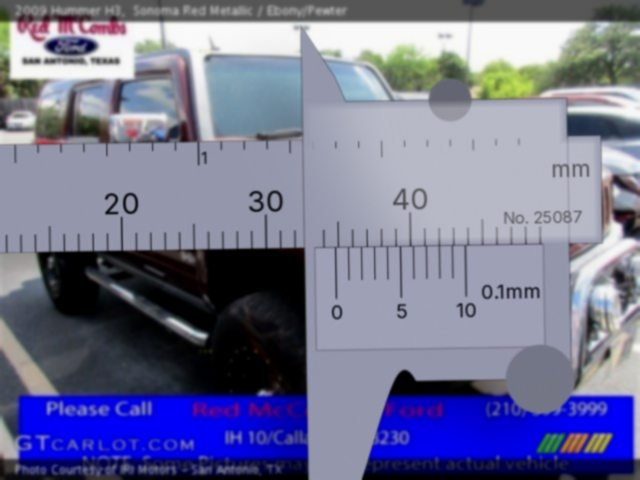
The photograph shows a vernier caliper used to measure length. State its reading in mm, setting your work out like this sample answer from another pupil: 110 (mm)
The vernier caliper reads 34.8 (mm)
